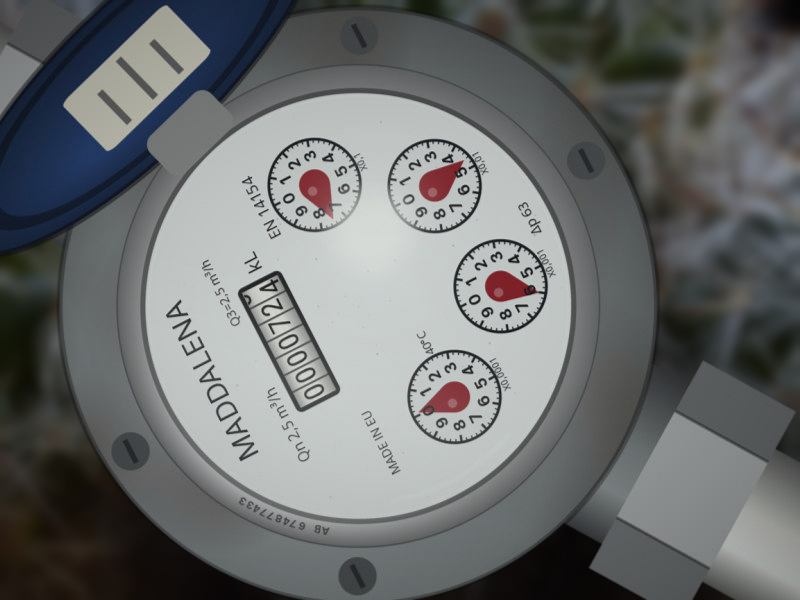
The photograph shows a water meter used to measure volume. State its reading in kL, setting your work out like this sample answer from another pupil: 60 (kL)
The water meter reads 723.7460 (kL)
